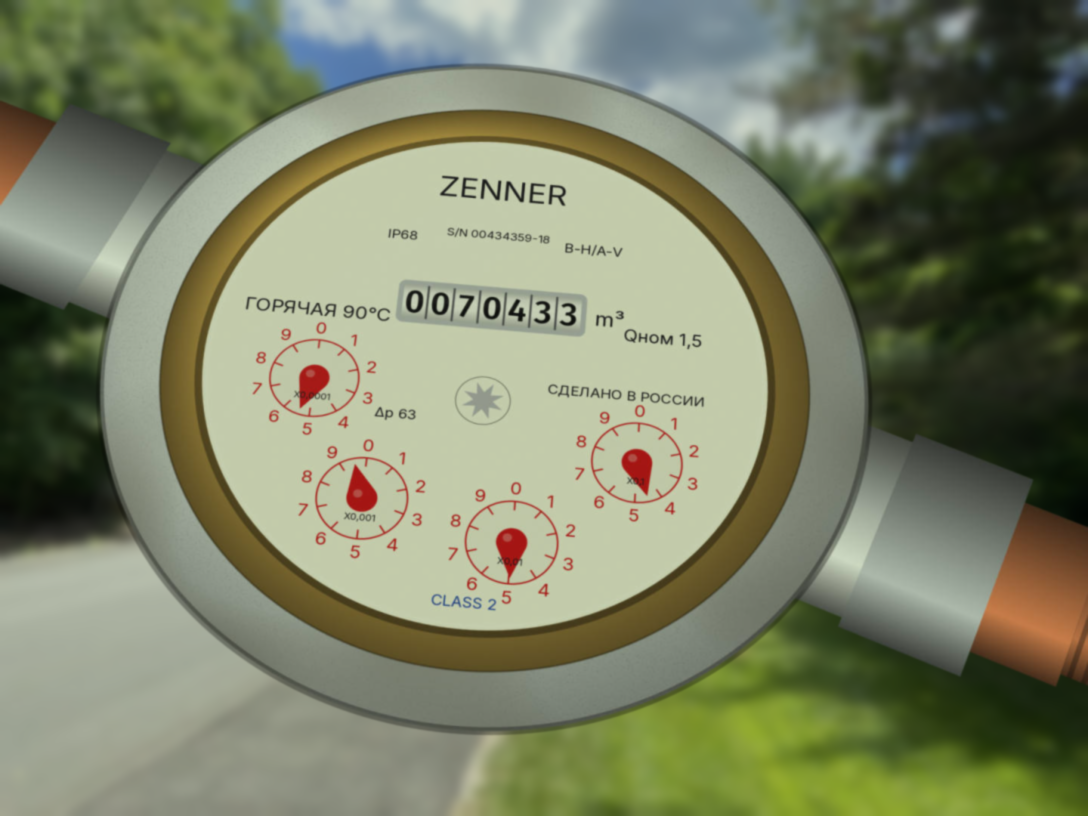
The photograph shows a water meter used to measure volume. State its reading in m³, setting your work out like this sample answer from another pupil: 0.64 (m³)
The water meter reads 70433.4495 (m³)
